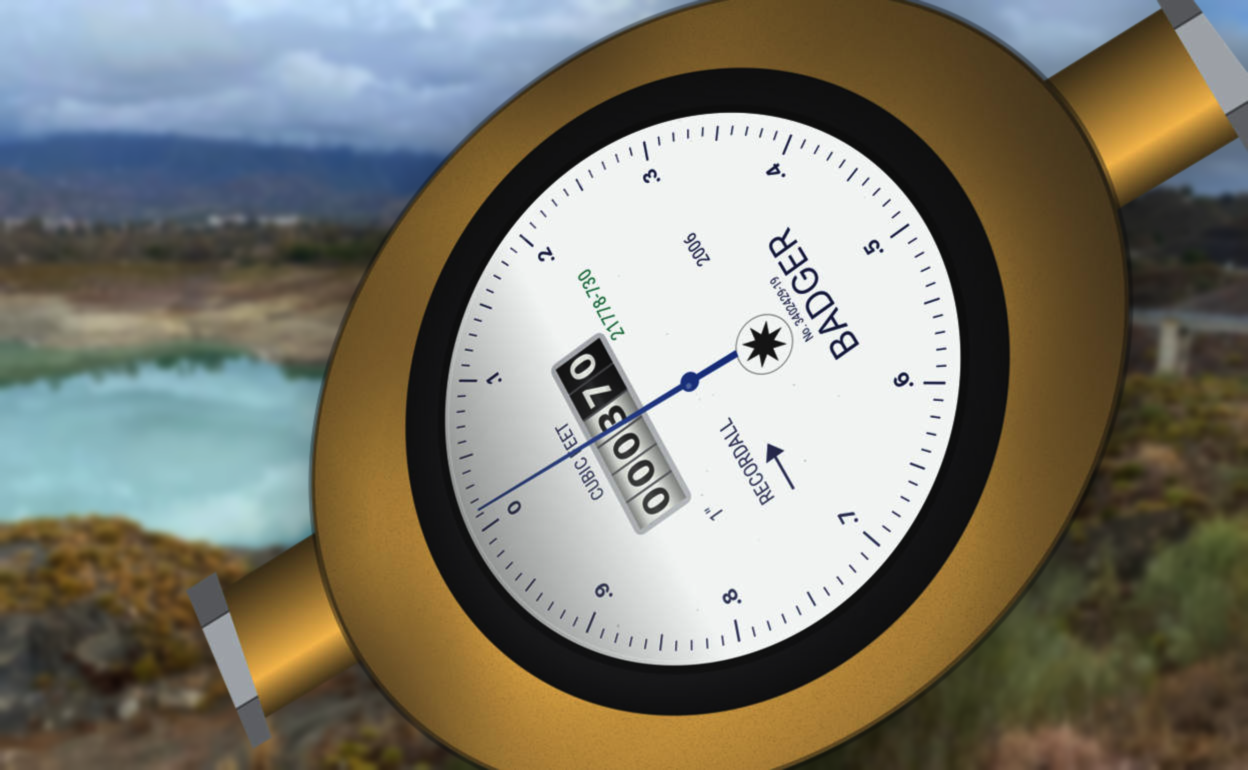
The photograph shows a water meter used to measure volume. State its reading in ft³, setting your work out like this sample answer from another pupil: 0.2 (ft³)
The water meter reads 370.01 (ft³)
